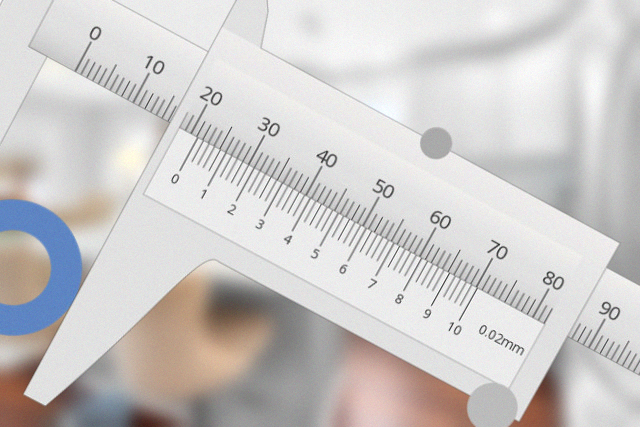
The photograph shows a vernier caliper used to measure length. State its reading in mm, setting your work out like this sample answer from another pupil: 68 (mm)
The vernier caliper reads 21.2 (mm)
